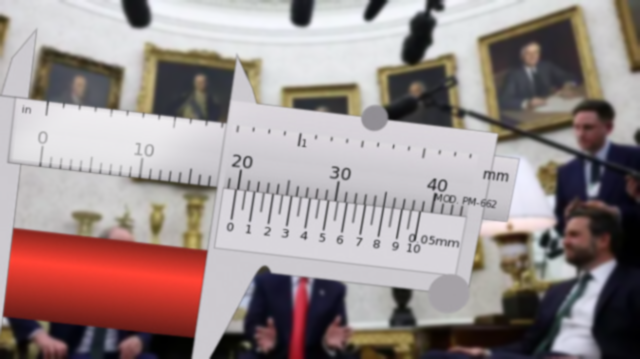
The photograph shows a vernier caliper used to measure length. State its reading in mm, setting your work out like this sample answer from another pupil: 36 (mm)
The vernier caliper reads 19.8 (mm)
